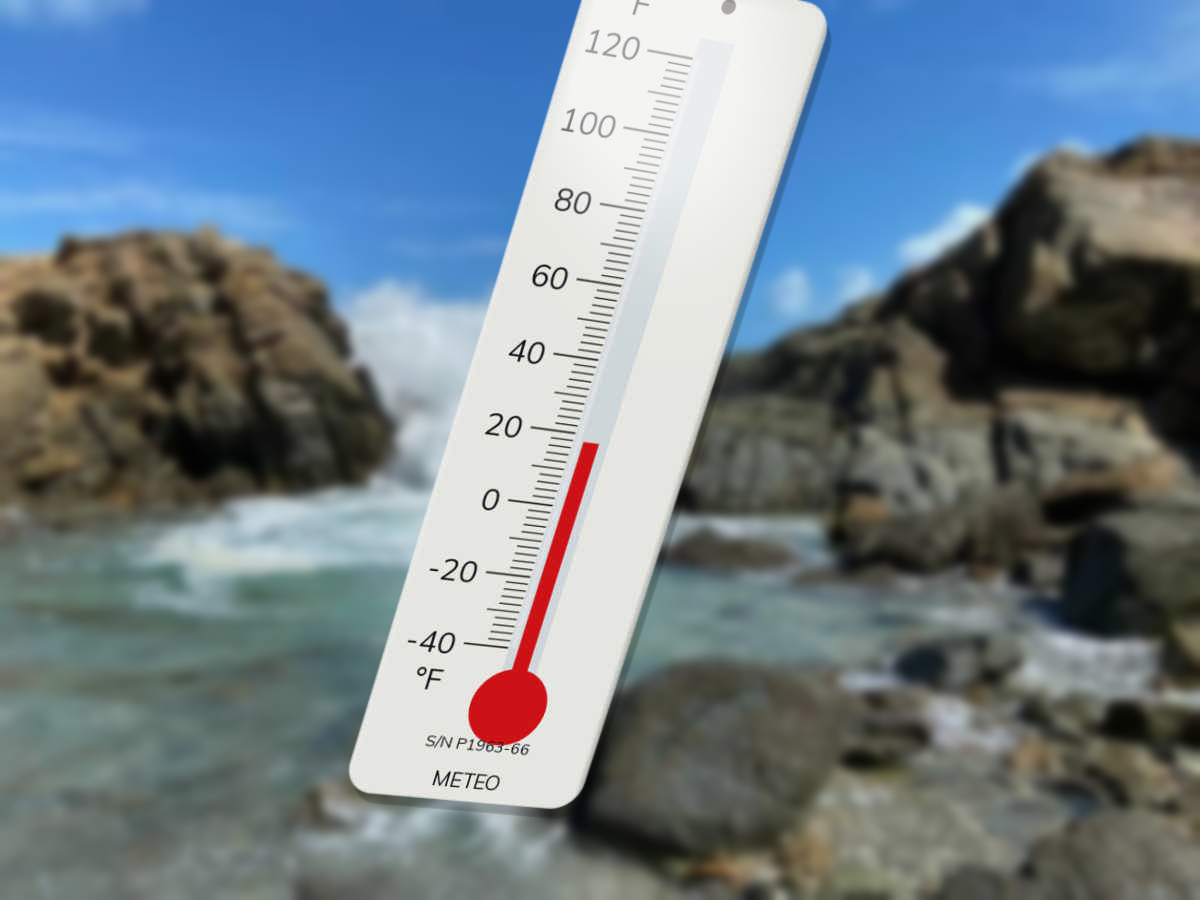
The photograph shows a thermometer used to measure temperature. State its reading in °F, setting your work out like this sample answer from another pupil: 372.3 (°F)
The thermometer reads 18 (°F)
